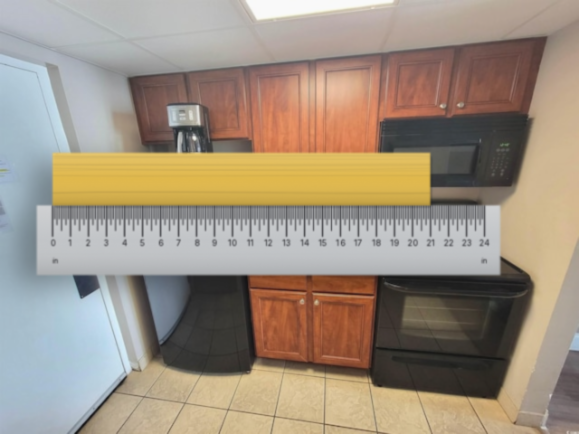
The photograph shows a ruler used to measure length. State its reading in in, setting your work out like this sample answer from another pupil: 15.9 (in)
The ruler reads 21 (in)
